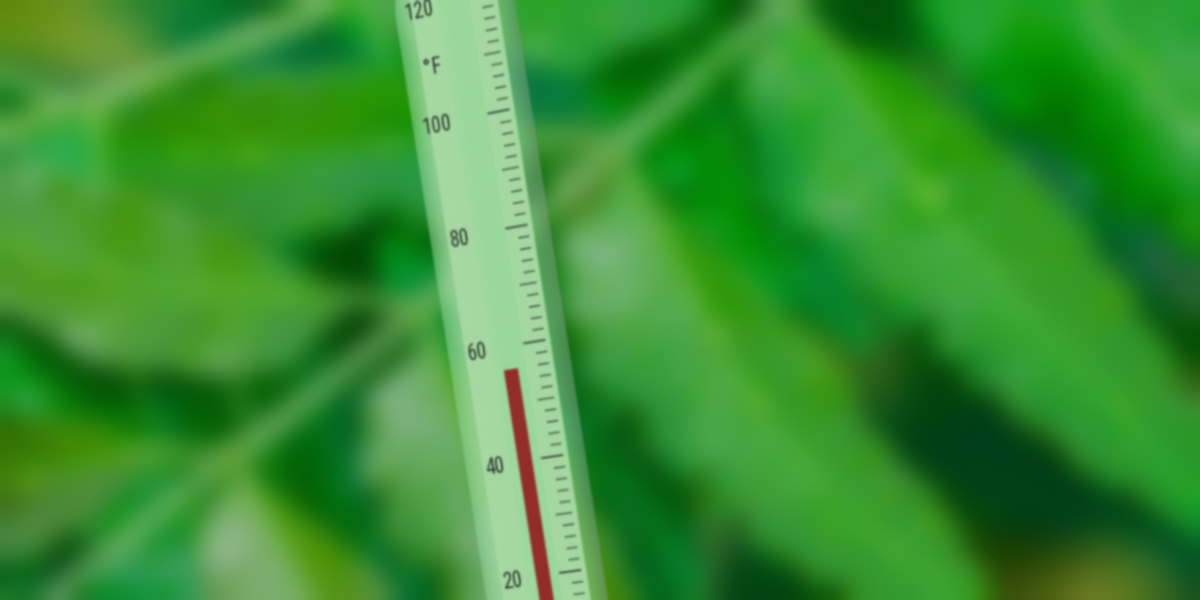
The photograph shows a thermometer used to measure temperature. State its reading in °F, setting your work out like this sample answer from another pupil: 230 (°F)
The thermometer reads 56 (°F)
